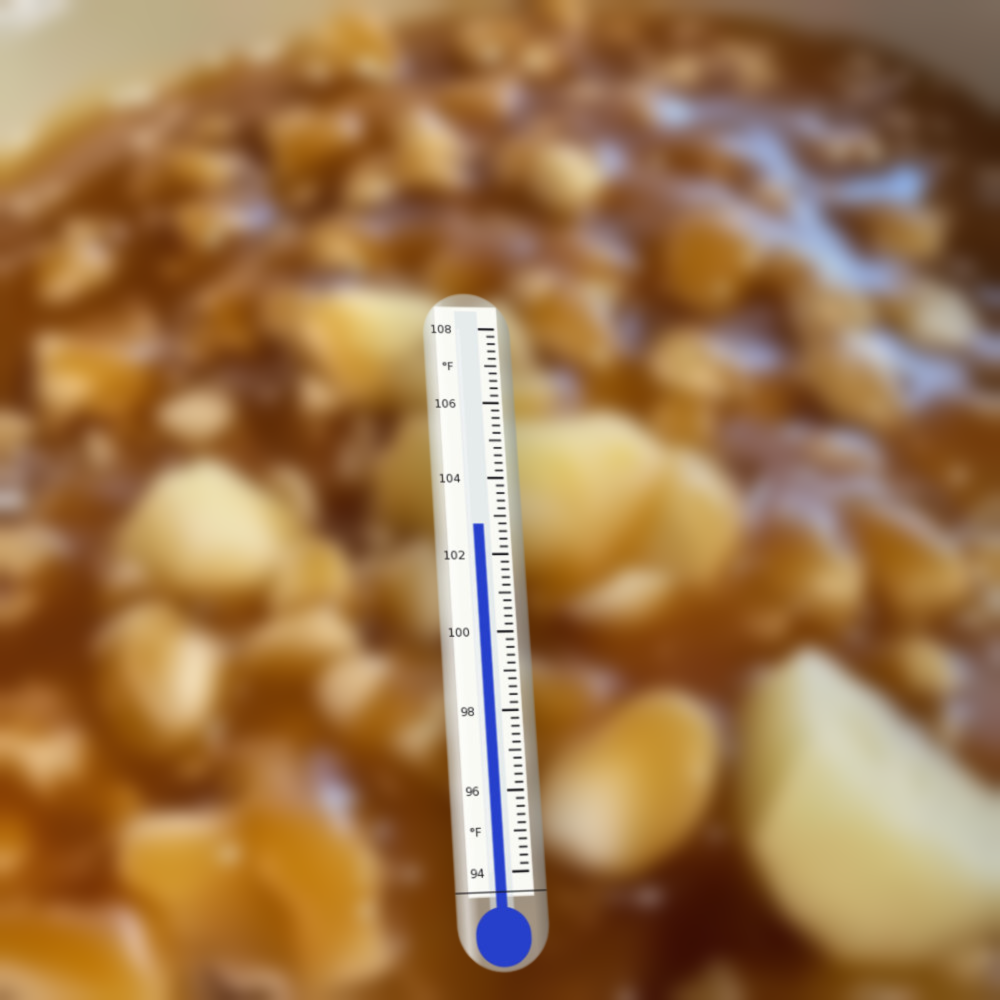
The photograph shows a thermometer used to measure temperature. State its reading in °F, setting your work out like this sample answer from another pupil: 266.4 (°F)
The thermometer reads 102.8 (°F)
